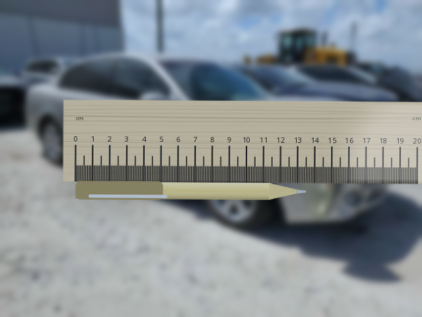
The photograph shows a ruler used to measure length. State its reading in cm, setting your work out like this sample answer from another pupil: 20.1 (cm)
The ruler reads 13.5 (cm)
